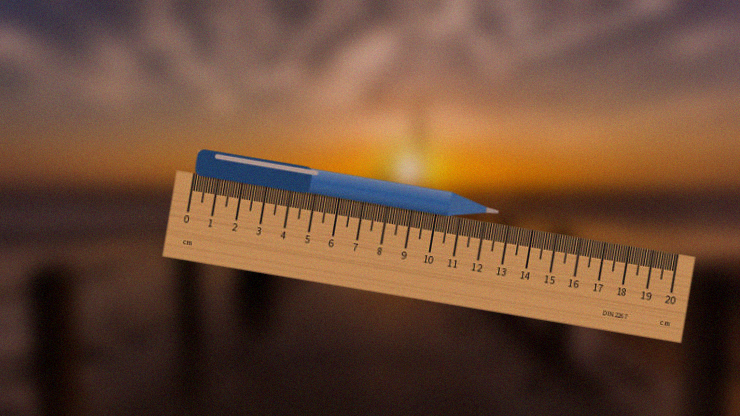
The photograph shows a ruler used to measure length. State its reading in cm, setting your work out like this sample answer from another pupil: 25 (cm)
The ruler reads 12.5 (cm)
